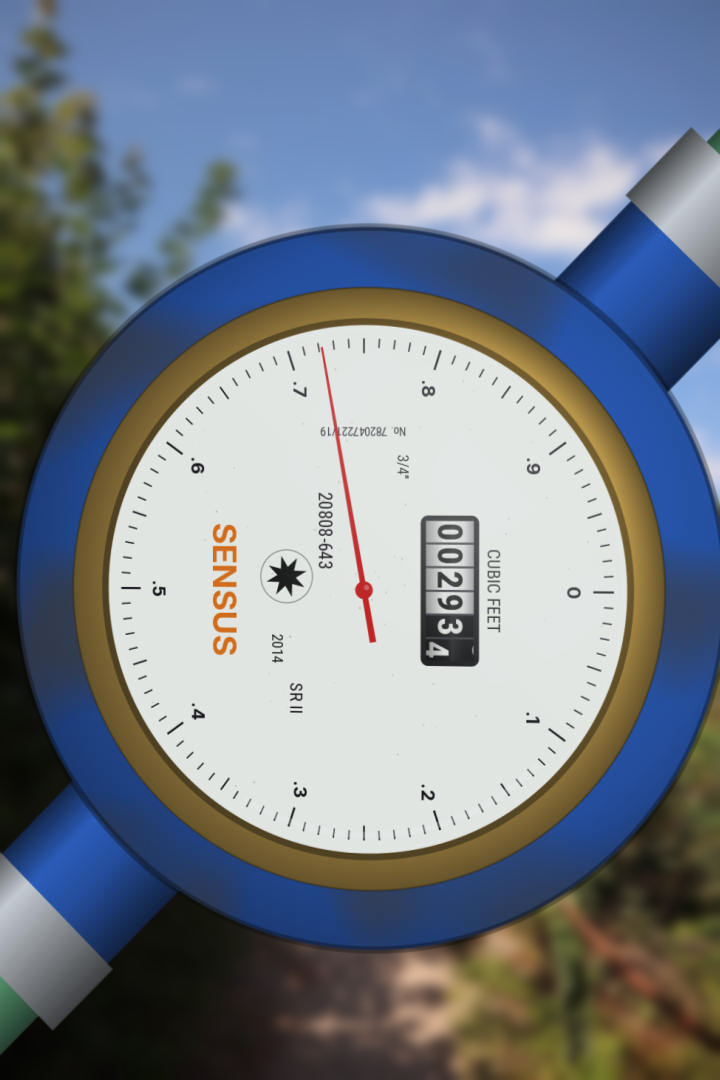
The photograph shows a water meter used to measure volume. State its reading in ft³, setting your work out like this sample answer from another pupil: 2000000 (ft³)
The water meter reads 2933.72 (ft³)
